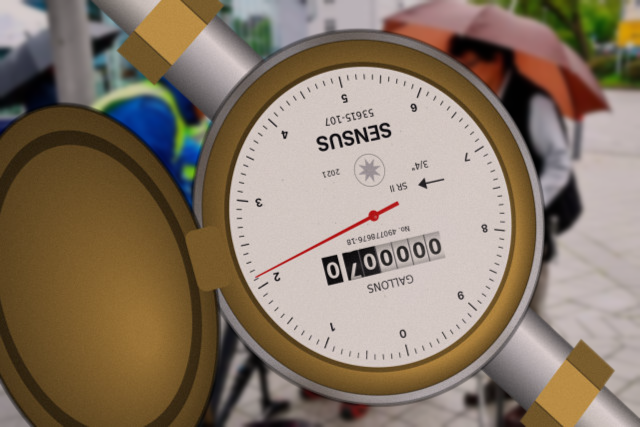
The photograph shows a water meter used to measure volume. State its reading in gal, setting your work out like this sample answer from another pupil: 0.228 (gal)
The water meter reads 72.1 (gal)
